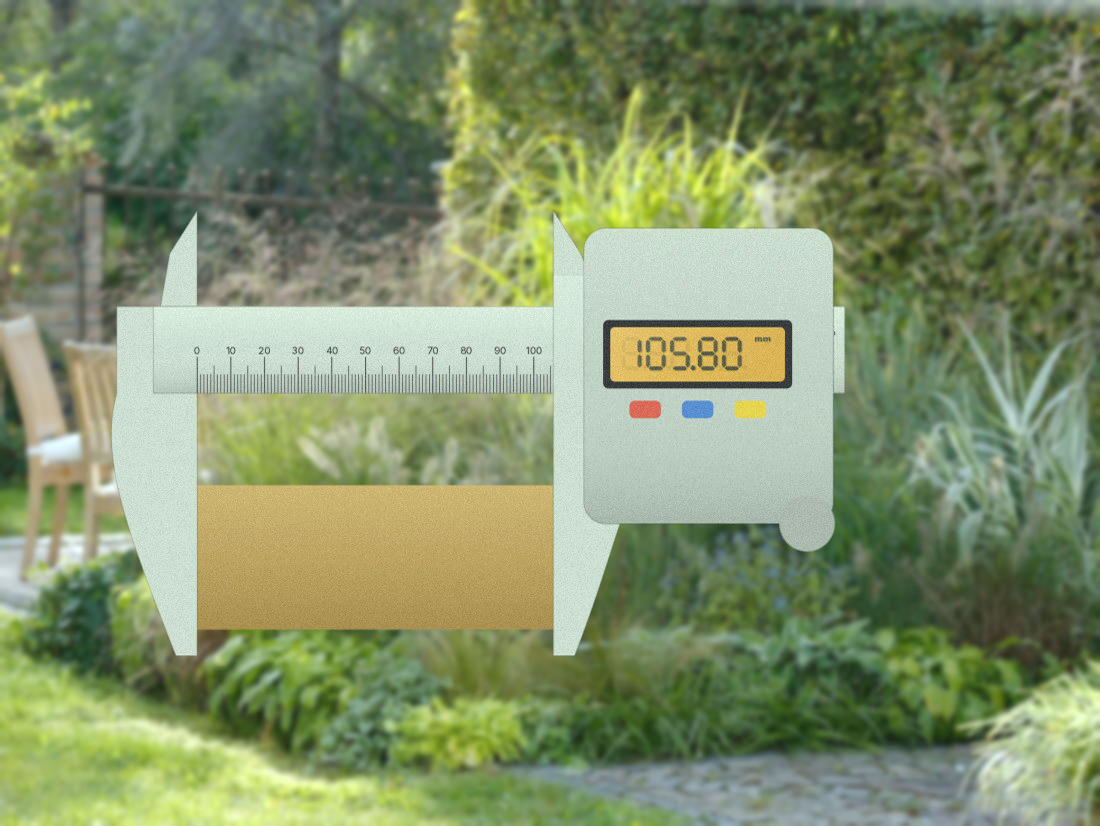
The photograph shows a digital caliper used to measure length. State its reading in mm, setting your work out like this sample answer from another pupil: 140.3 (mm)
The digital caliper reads 105.80 (mm)
